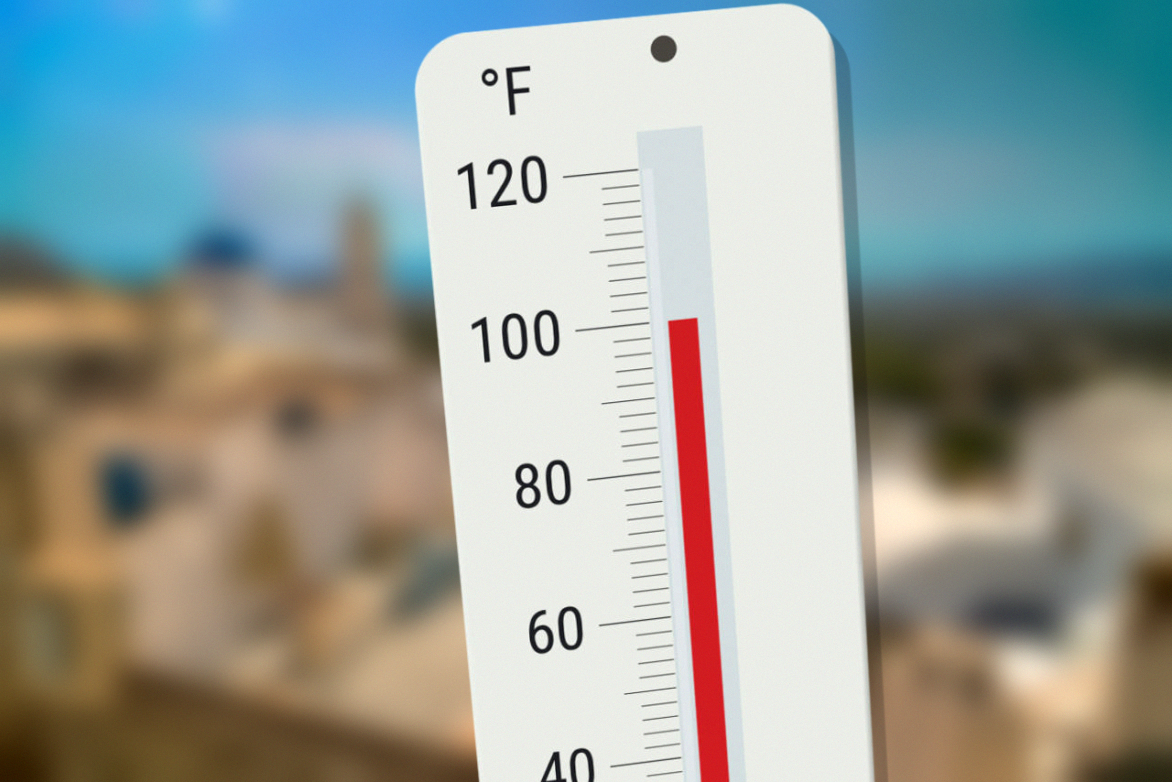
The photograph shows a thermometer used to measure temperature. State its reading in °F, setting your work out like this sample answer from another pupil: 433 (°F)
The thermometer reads 100 (°F)
